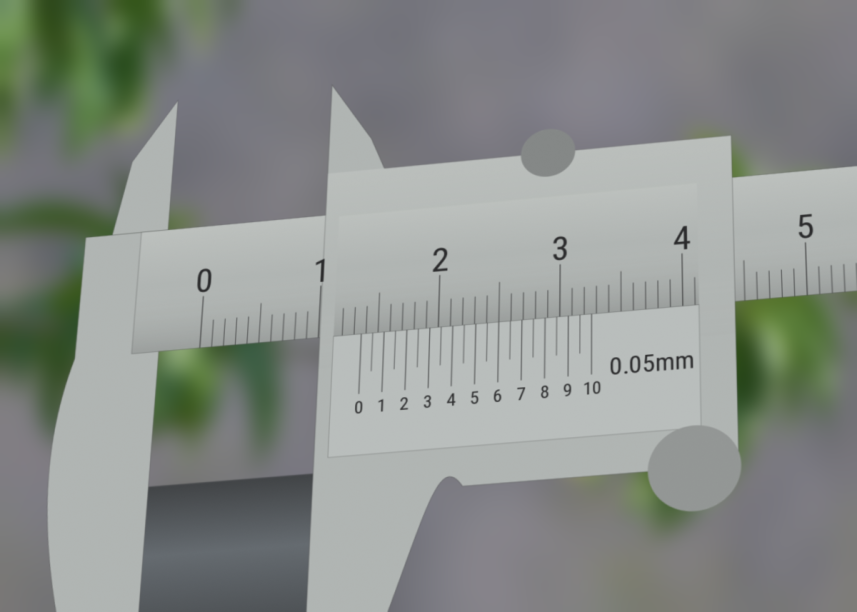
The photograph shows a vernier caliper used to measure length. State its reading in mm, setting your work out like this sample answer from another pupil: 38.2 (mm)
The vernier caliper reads 13.6 (mm)
